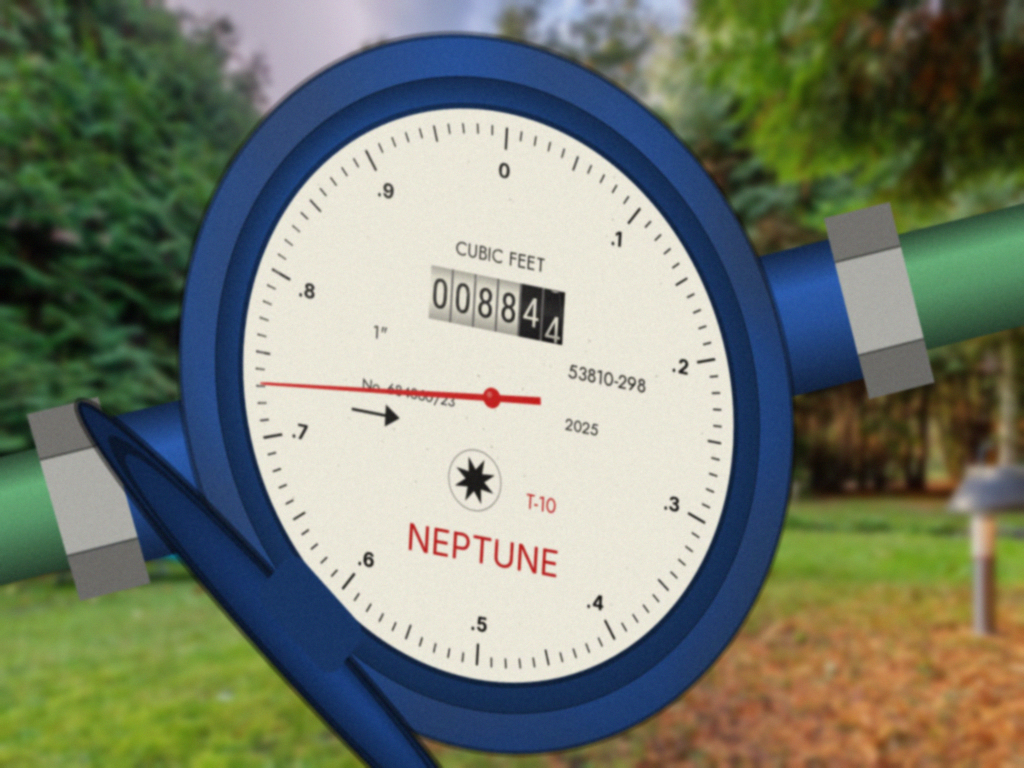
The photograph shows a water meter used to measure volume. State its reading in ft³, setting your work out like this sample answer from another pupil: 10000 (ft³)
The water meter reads 8843.73 (ft³)
